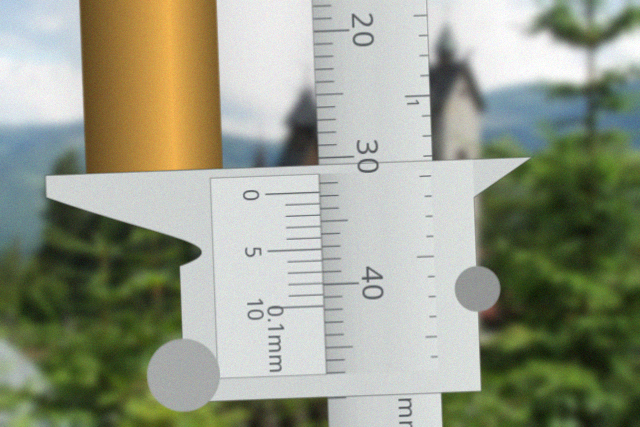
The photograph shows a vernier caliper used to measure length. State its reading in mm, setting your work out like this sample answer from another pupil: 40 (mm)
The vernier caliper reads 32.7 (mm)
